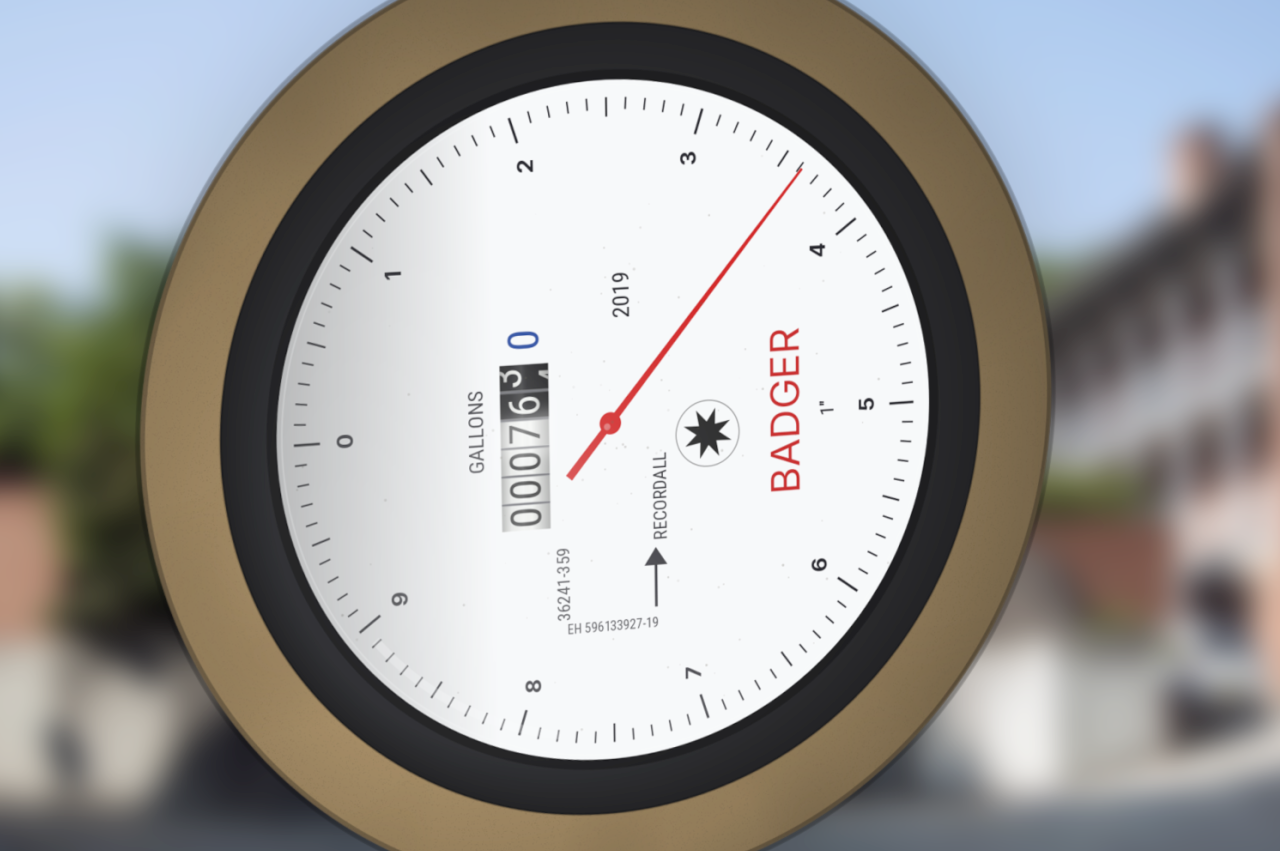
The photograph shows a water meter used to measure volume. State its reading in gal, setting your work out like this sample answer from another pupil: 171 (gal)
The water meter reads 7633.6 (gal)
